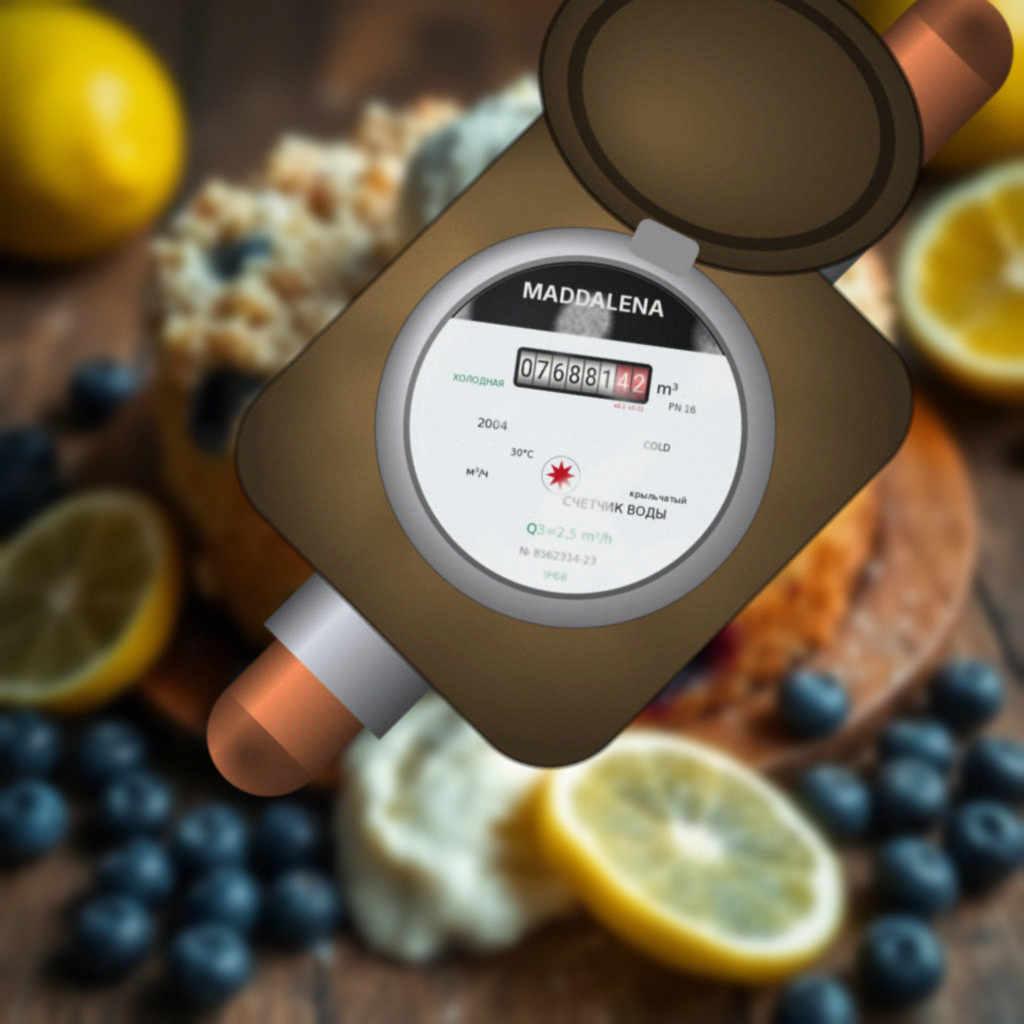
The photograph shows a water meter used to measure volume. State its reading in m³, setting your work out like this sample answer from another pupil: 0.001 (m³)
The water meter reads 76881.42 (m³)
